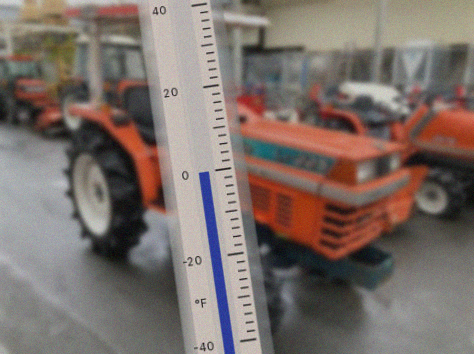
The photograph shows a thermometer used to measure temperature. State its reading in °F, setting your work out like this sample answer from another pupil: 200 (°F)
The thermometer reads 0 (°F)
